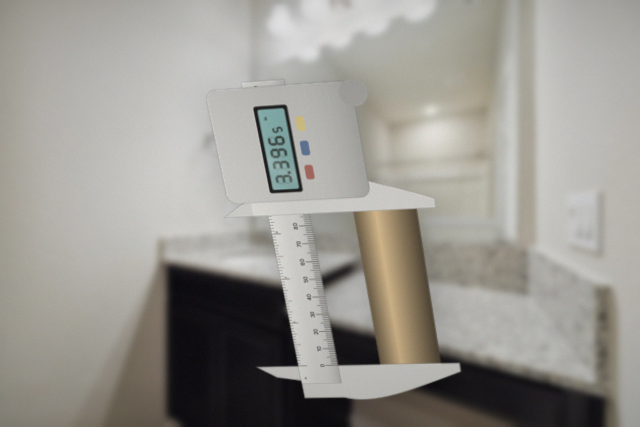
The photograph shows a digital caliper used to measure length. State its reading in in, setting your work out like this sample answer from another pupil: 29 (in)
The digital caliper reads 3.3965 (in)
